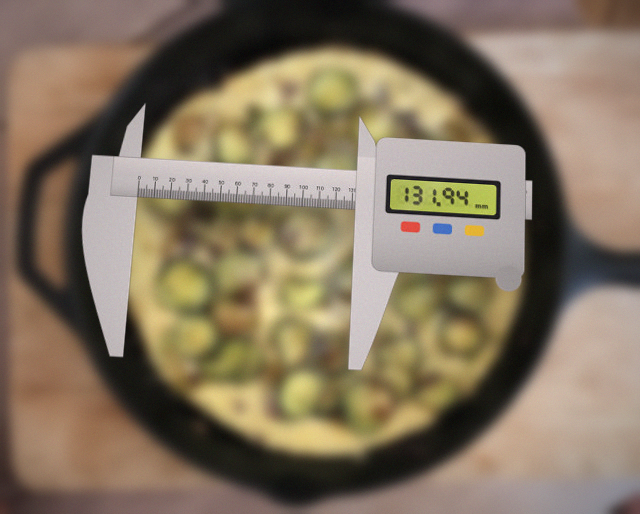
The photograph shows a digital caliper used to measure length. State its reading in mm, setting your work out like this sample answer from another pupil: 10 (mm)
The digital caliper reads 131.94 (mm)
